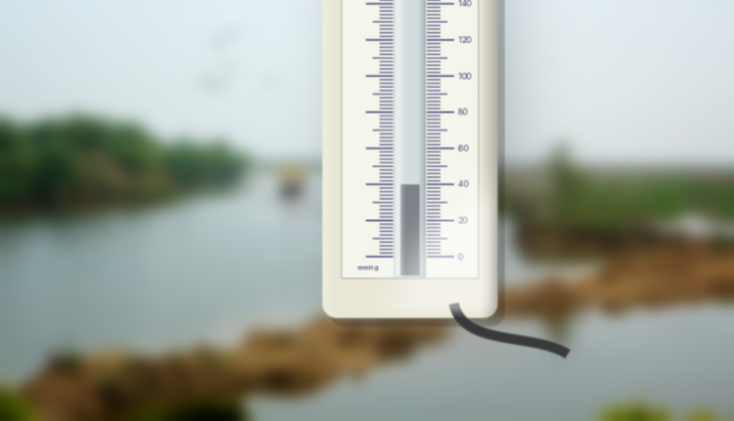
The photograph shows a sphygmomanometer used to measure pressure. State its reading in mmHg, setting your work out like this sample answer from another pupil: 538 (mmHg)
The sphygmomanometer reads 40 (mmHg)
